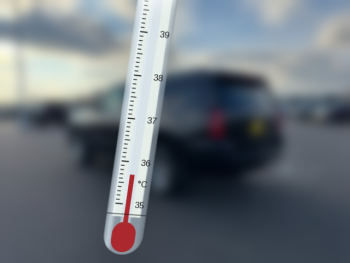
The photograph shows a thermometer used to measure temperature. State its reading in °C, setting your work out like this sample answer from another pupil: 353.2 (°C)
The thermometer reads 35.7 (°C)
